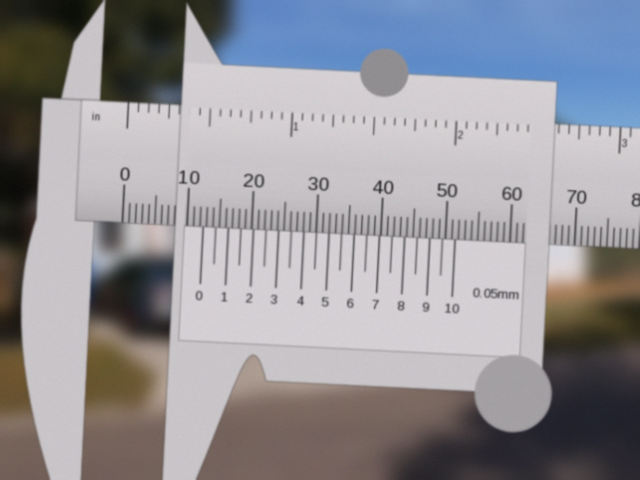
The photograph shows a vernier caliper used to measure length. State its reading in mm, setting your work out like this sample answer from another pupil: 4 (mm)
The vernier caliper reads 12.5 (mm)
